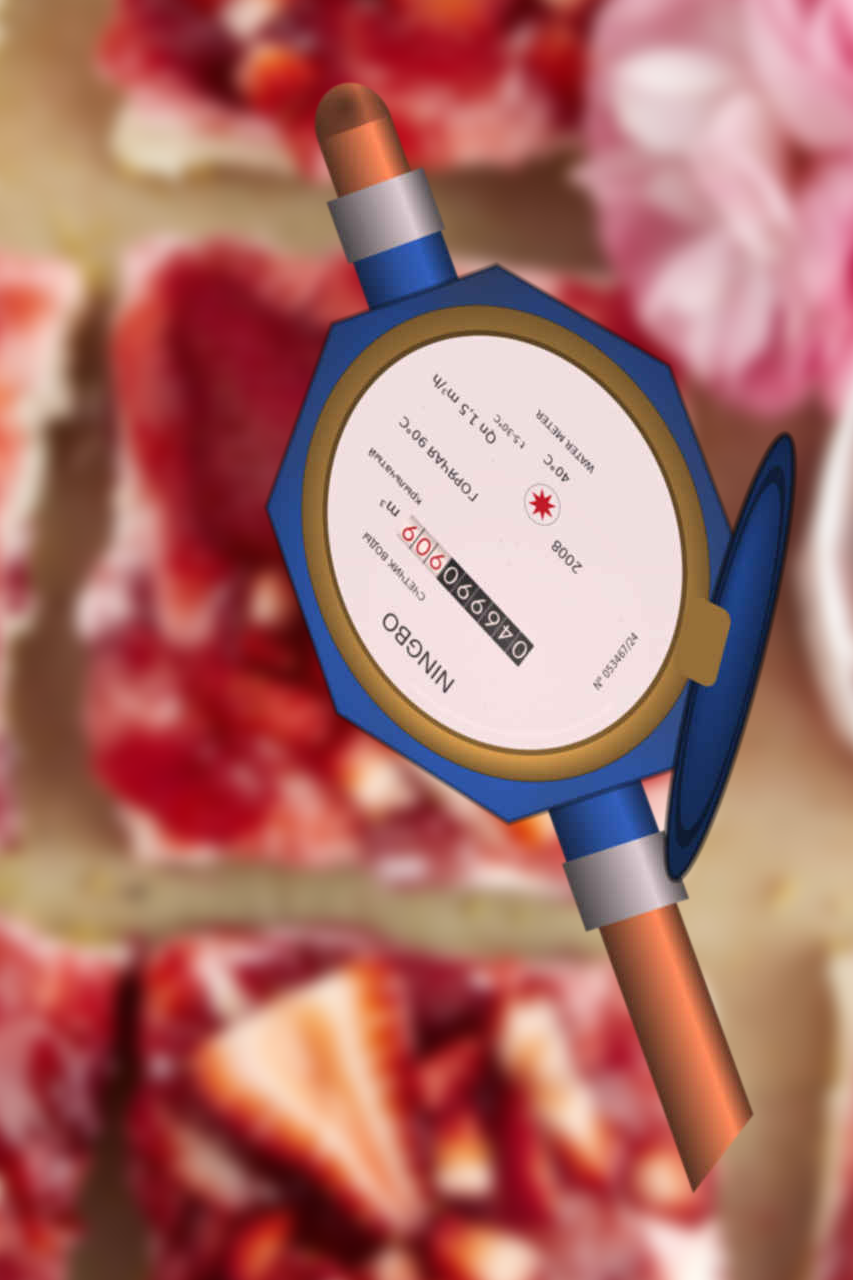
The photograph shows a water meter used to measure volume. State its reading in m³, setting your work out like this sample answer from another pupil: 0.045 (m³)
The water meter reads 46990.909 (m³)
